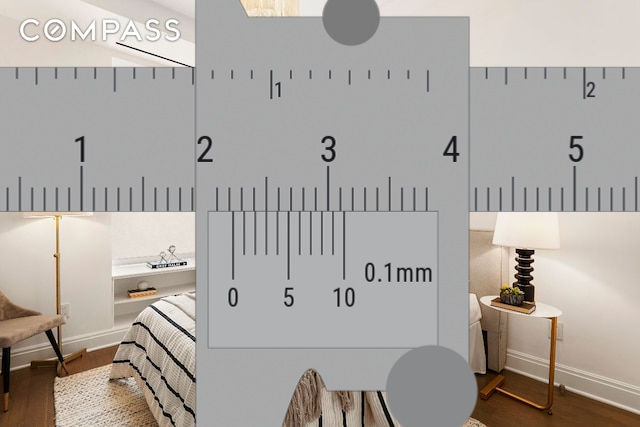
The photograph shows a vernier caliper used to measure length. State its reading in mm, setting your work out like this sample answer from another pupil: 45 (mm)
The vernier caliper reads 22.3 (mm)
